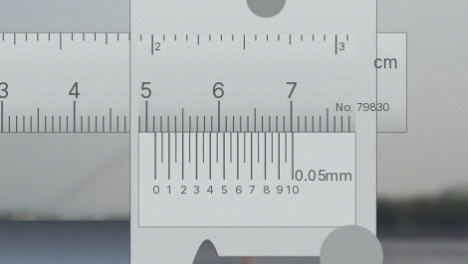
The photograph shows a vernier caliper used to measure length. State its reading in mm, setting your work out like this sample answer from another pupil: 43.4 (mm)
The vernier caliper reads 51.2 (mm)
